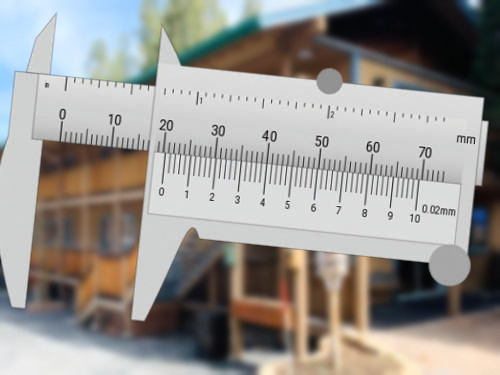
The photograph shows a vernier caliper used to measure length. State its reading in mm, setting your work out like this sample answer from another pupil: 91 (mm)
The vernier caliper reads 20.4 (mm)
